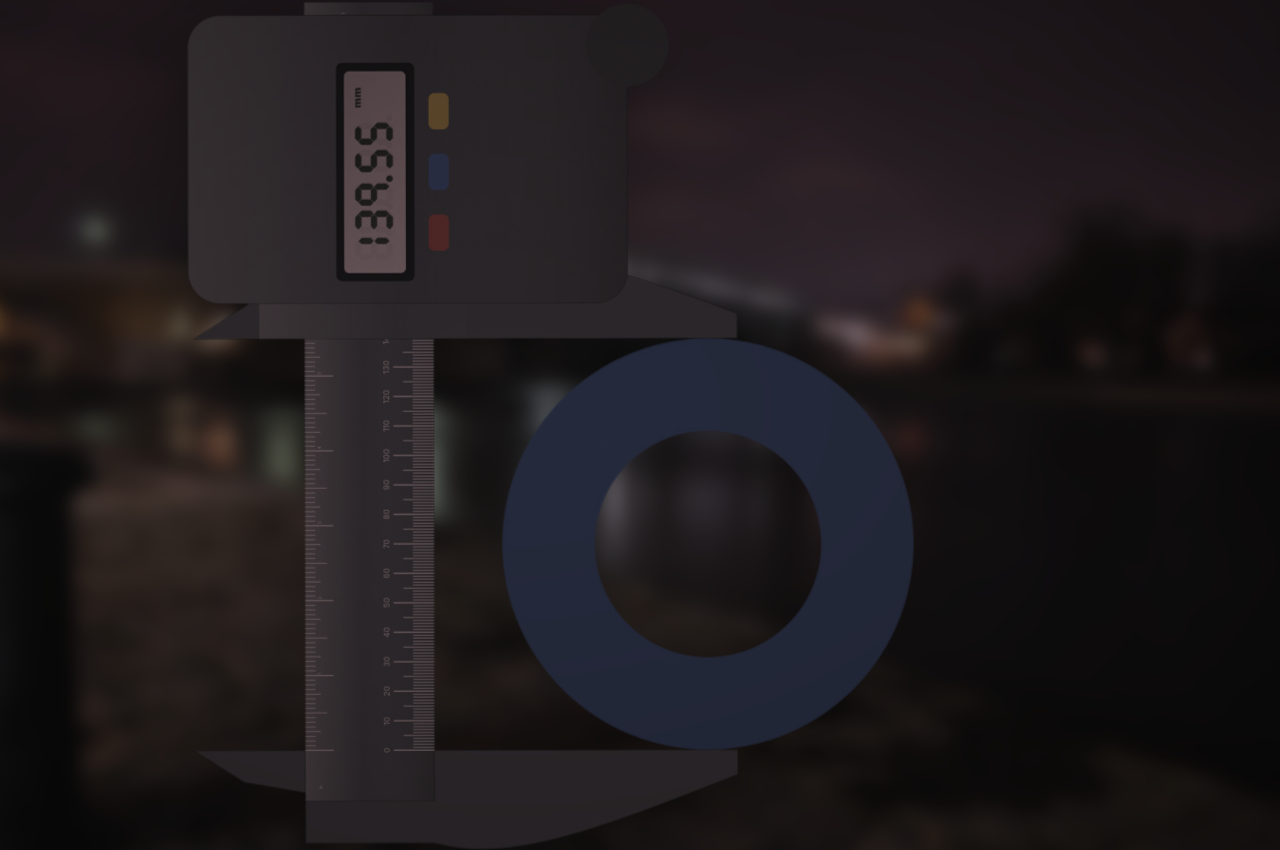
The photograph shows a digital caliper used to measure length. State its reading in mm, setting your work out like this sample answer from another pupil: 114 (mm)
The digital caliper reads 139.55 (mm)
